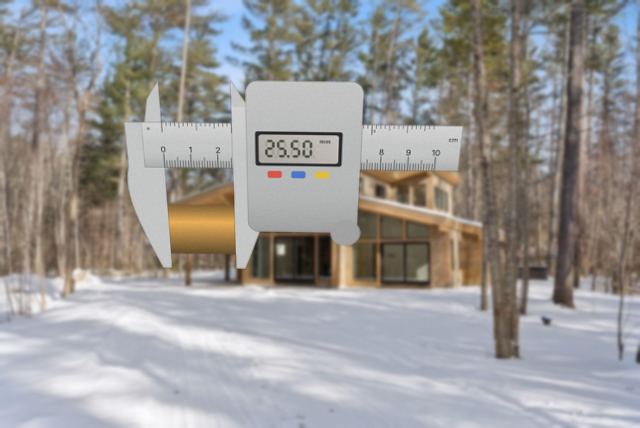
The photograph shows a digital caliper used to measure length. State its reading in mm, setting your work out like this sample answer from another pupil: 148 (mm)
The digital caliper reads 25.50 (mm)
